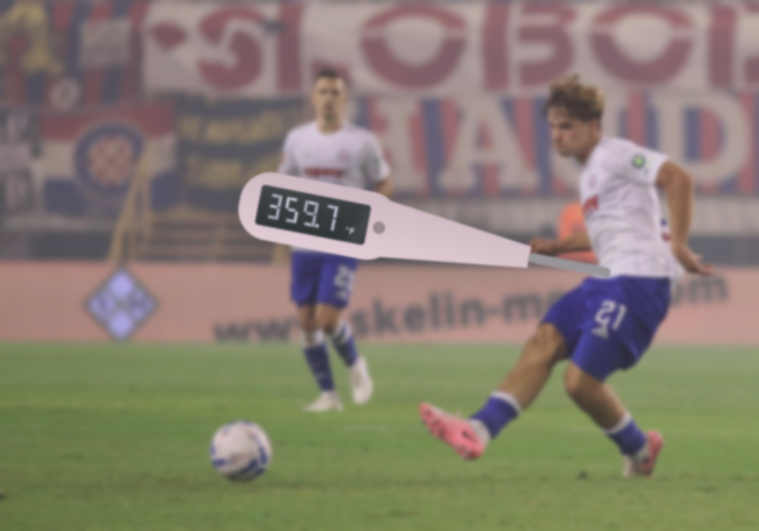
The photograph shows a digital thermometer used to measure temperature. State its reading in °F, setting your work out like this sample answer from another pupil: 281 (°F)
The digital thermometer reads 359.7 (°F)
